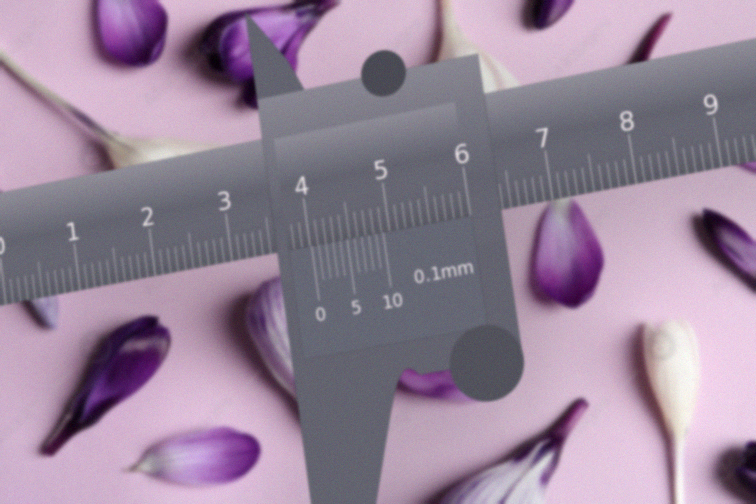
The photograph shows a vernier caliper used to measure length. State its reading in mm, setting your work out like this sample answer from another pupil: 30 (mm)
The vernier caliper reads 40.2 (mm)
